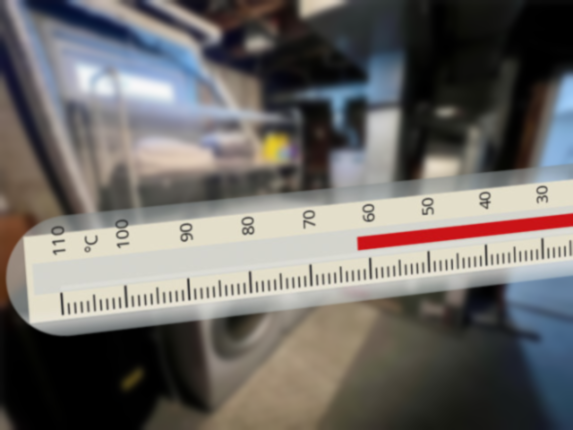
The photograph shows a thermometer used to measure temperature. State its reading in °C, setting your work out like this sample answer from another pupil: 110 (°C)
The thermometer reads 62 (°C)
